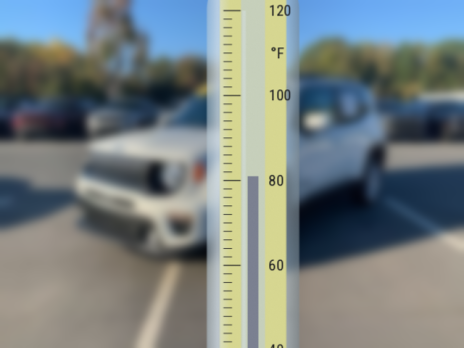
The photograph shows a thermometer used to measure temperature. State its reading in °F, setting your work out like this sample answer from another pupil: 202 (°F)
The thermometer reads 81 (°F)
